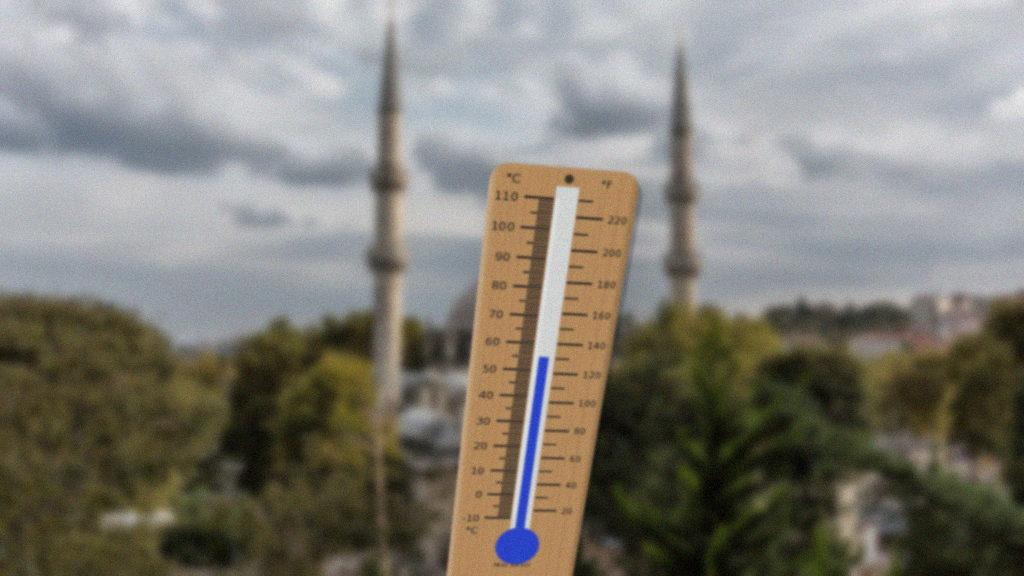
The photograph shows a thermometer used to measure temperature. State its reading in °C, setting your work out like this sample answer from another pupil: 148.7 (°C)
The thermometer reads 55 (°C)
